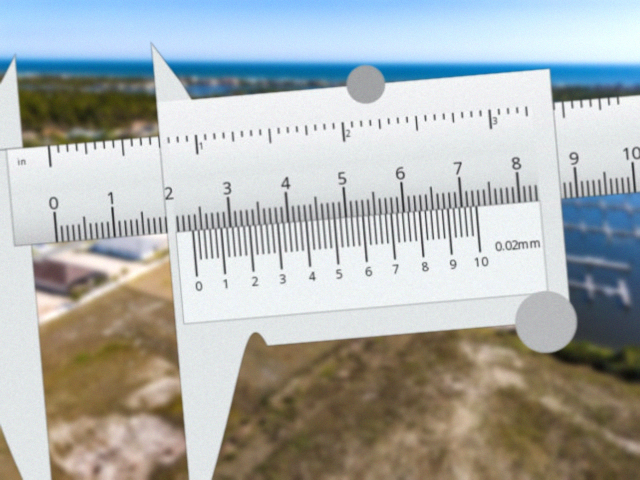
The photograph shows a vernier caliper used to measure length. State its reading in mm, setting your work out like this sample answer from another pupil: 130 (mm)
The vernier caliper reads 23.5 (mm)
